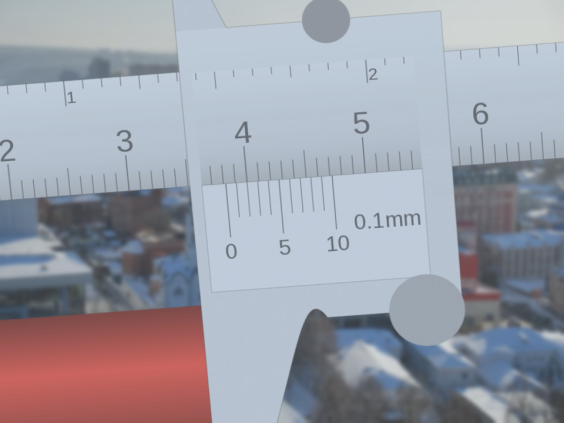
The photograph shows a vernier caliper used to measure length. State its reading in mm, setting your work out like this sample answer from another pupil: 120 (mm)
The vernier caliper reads 38.2 (mm)
